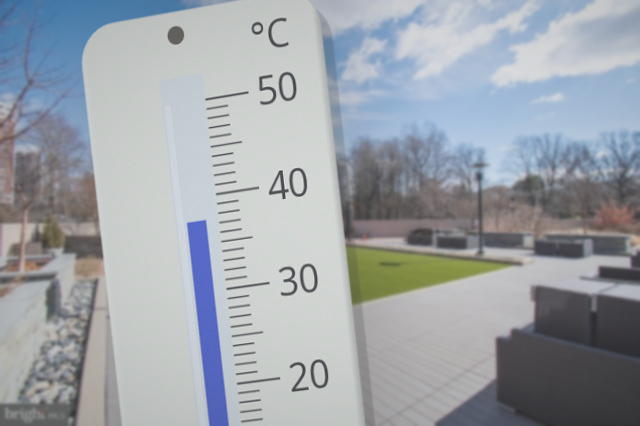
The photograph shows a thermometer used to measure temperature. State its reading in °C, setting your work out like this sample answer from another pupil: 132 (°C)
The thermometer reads 37.5 (°C)
